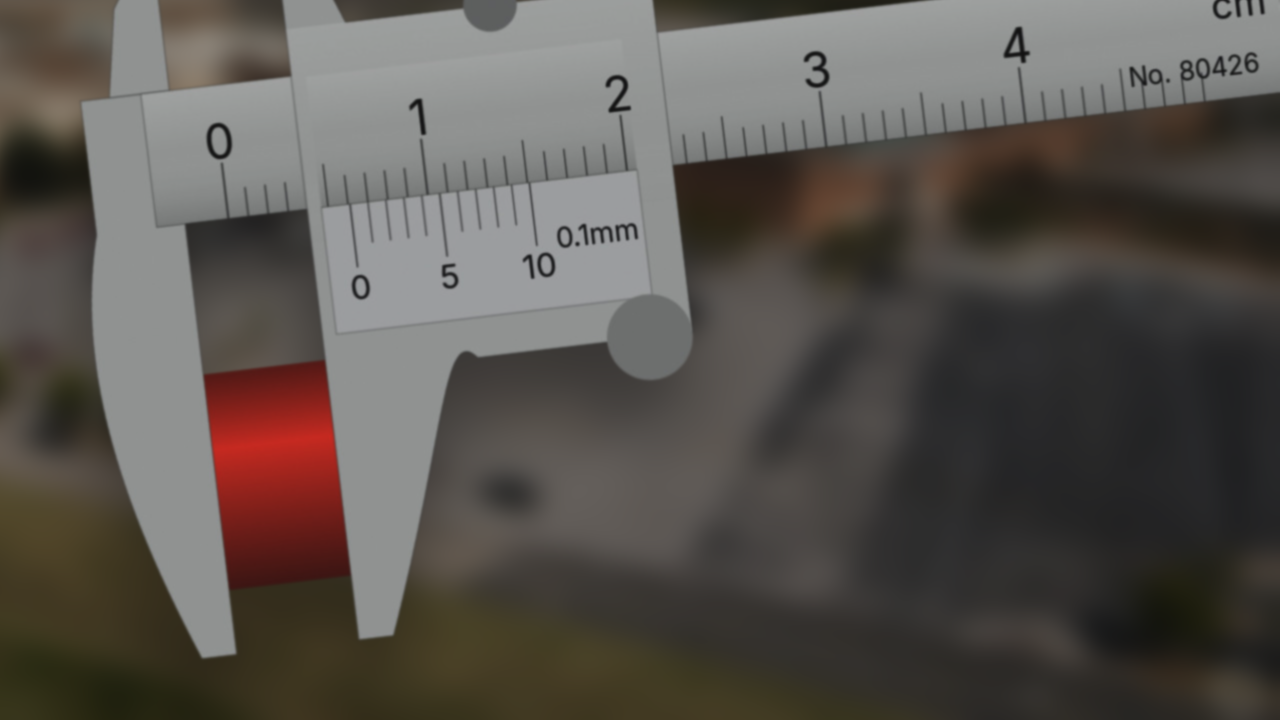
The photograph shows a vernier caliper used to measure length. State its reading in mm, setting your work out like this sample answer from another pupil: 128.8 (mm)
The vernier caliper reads 6.1 (mm)
